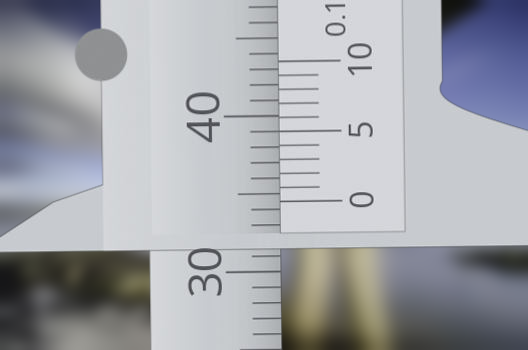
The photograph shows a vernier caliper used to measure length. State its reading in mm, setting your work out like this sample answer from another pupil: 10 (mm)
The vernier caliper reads 34.5 (mm)
